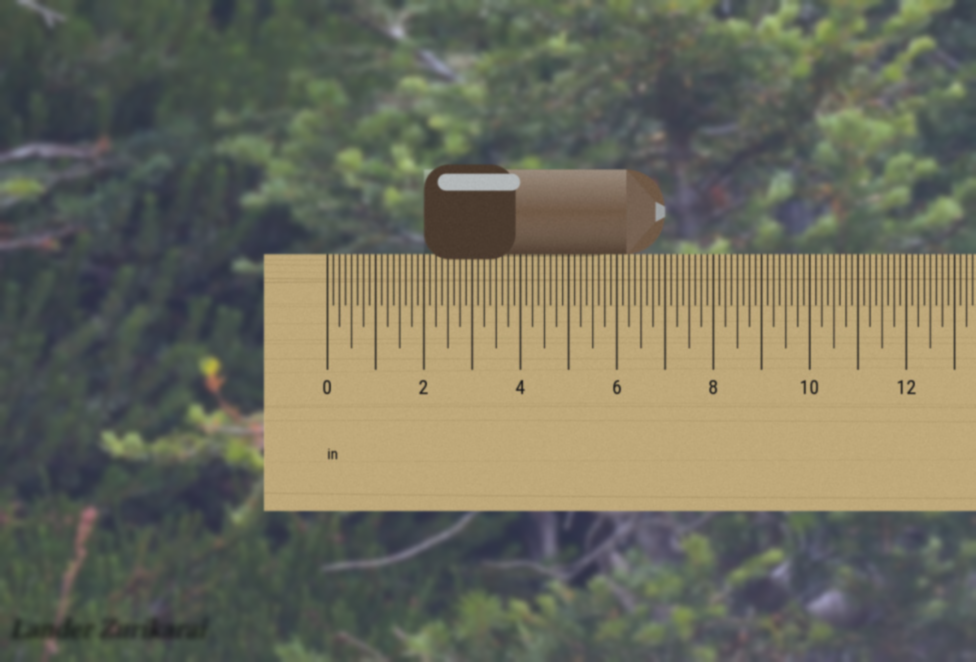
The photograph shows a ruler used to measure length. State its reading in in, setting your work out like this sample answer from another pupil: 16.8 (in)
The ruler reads 5 (in)
